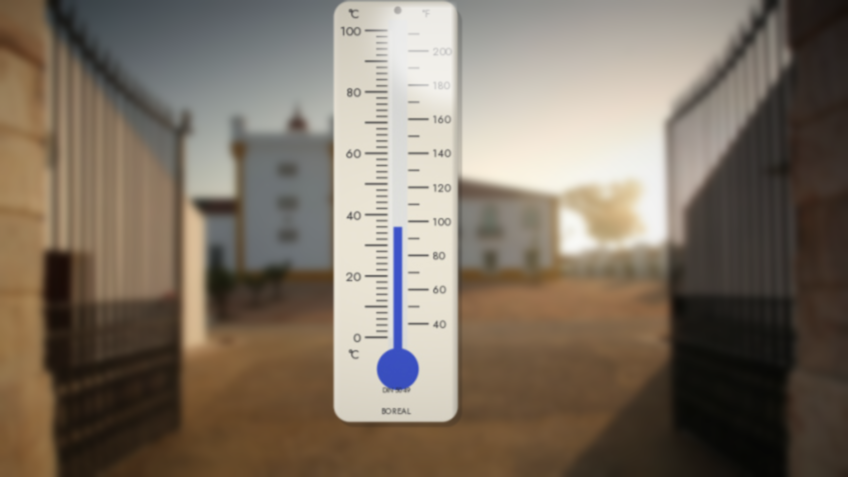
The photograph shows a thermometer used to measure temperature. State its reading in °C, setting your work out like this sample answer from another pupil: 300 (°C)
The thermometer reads 36 (°C)
